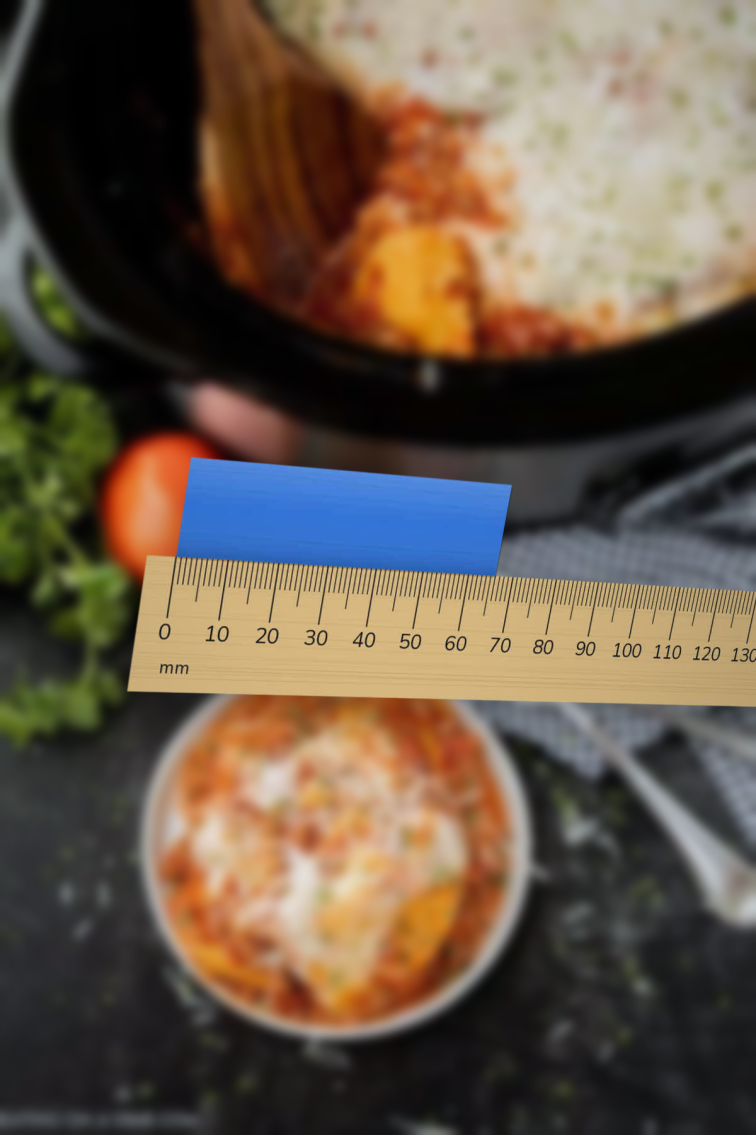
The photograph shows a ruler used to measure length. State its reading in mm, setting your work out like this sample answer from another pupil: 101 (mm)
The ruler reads 66 (mm)
